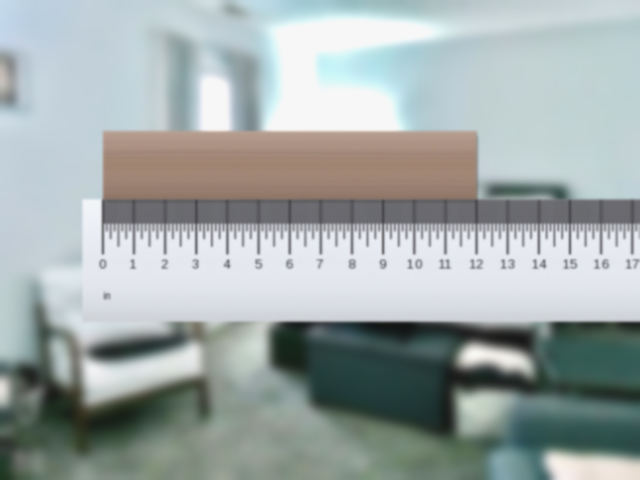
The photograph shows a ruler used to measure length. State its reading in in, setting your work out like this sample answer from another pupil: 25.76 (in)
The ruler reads 12 (in)
